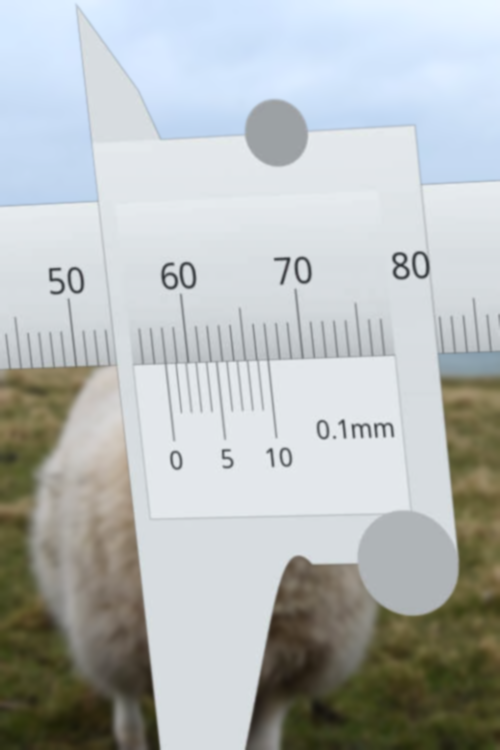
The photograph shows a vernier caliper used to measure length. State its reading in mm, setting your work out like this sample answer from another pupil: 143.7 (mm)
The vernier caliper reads 58.0 (mm)
